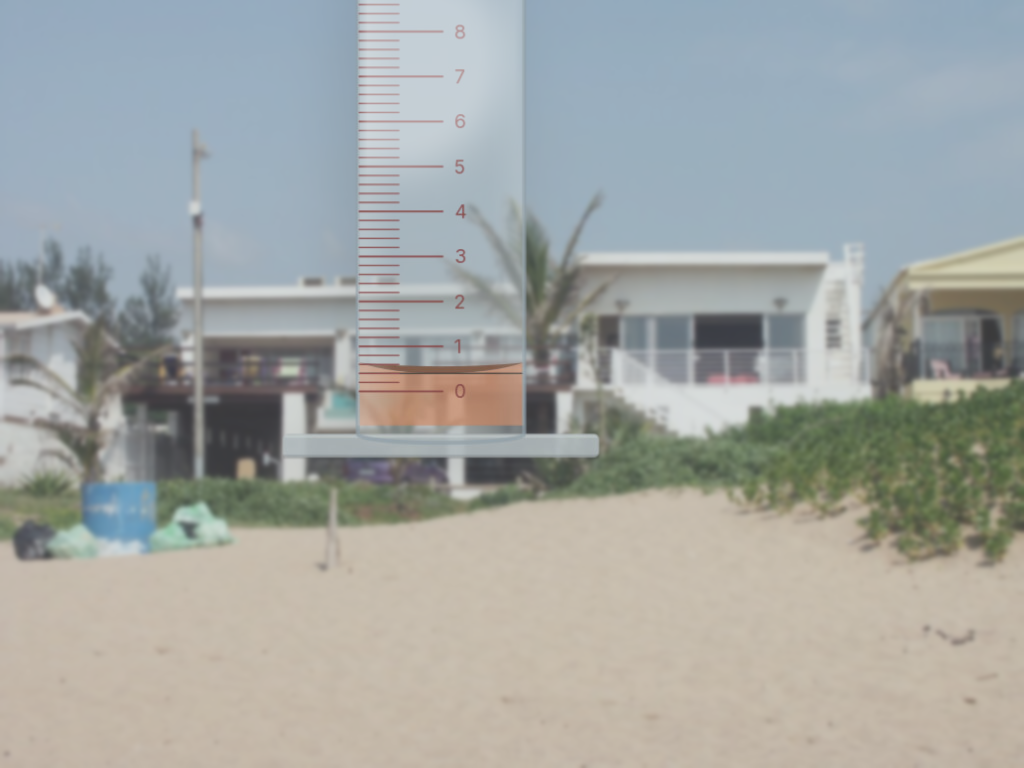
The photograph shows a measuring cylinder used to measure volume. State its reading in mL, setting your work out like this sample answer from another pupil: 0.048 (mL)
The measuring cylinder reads 0.4 (mL)
